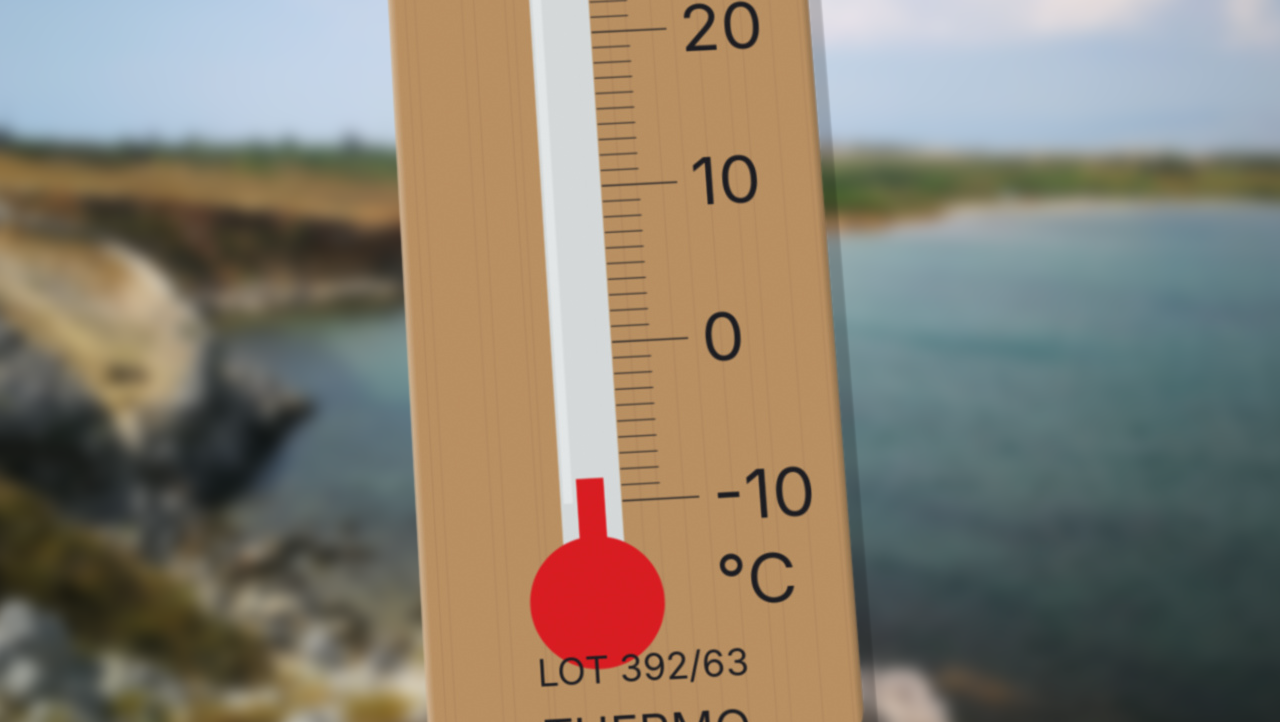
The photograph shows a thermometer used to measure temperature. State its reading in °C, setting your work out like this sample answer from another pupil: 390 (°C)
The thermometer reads -8.5 (°C)
